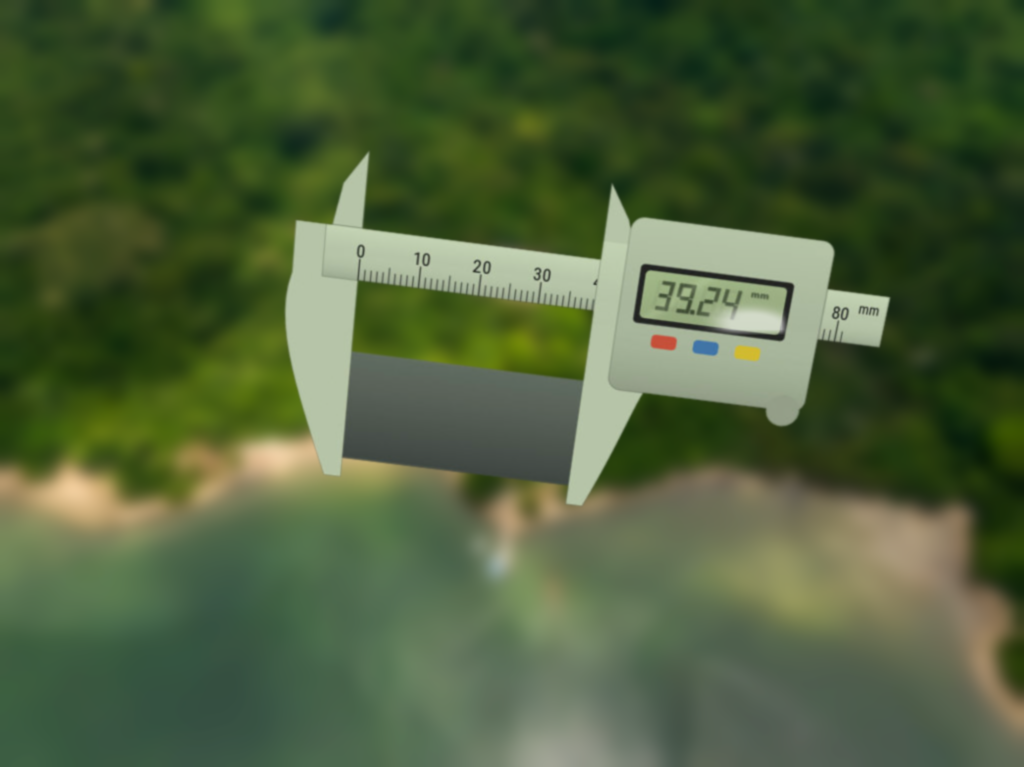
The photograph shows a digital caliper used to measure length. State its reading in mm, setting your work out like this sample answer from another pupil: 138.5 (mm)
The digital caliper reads 39.24 (mm)
